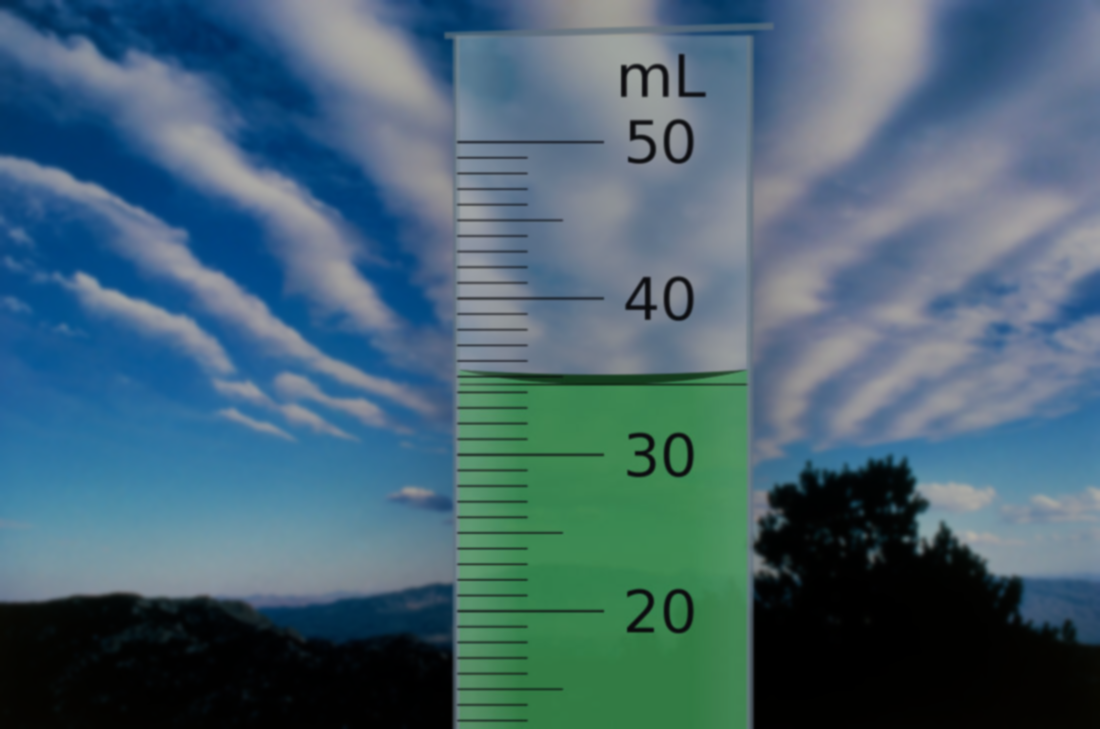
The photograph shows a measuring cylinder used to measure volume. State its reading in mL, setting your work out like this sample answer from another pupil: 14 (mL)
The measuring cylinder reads 34.5 (mL)
